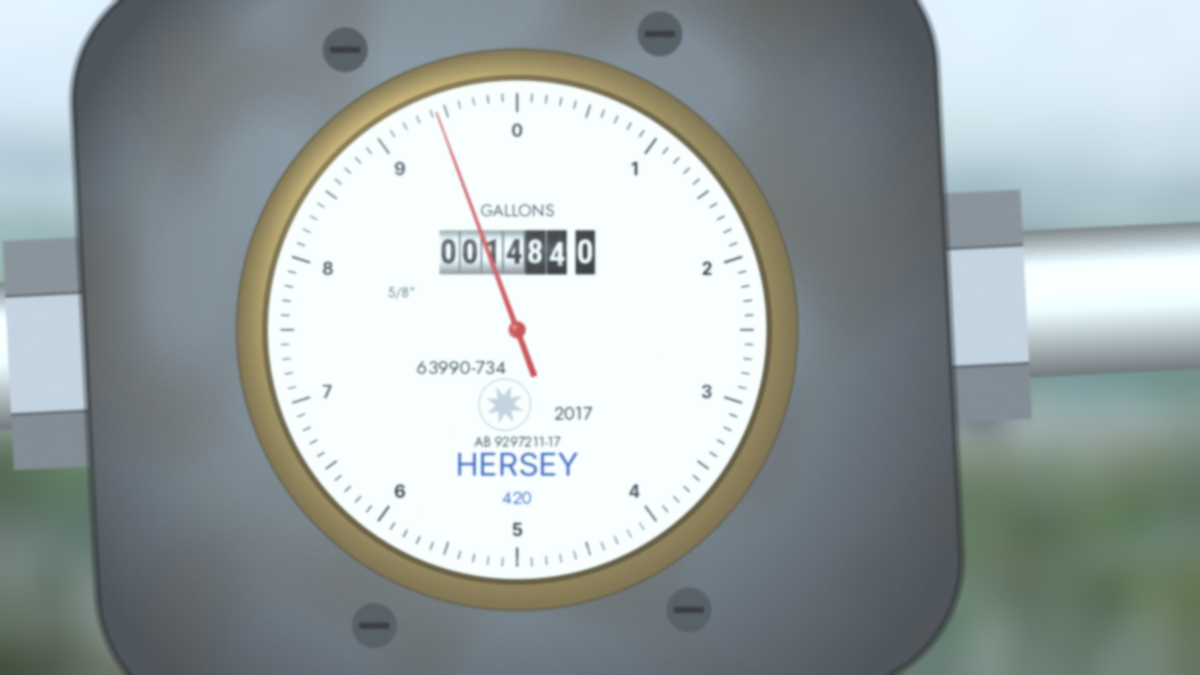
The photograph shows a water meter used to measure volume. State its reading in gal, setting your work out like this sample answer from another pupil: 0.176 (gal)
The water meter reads 14839.4 (gal)
